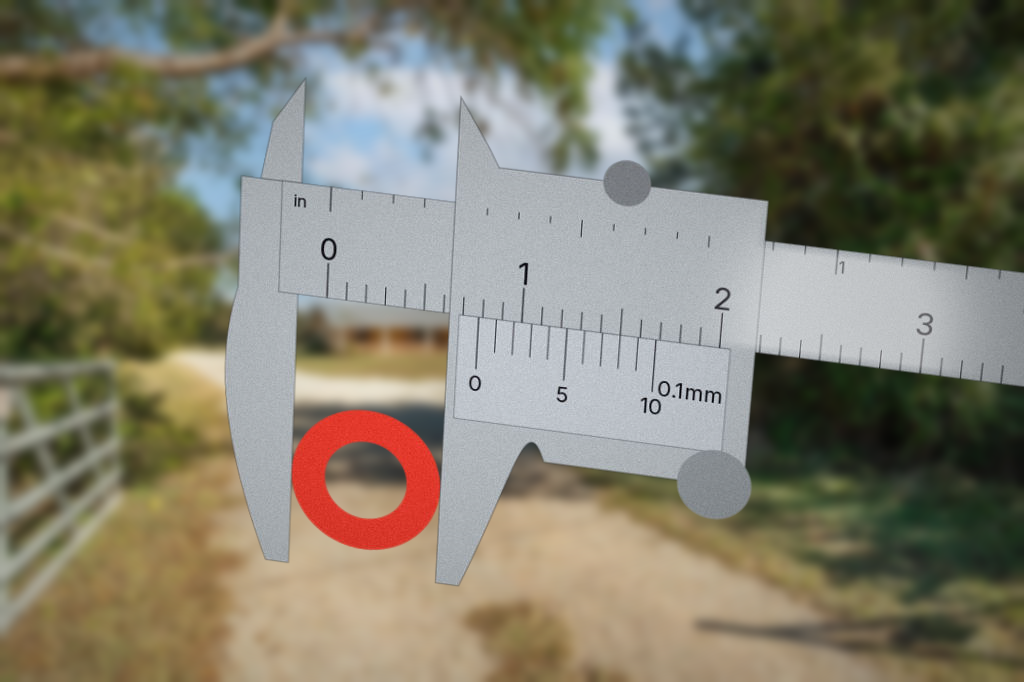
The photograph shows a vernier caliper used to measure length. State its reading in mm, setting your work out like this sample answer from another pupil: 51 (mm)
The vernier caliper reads 7.8 (mm)
